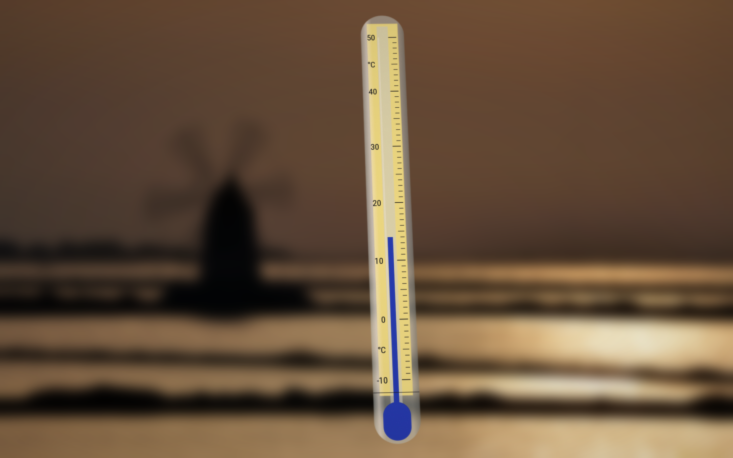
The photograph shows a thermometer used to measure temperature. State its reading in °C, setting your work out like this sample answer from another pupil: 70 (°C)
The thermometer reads 14 (°C)
